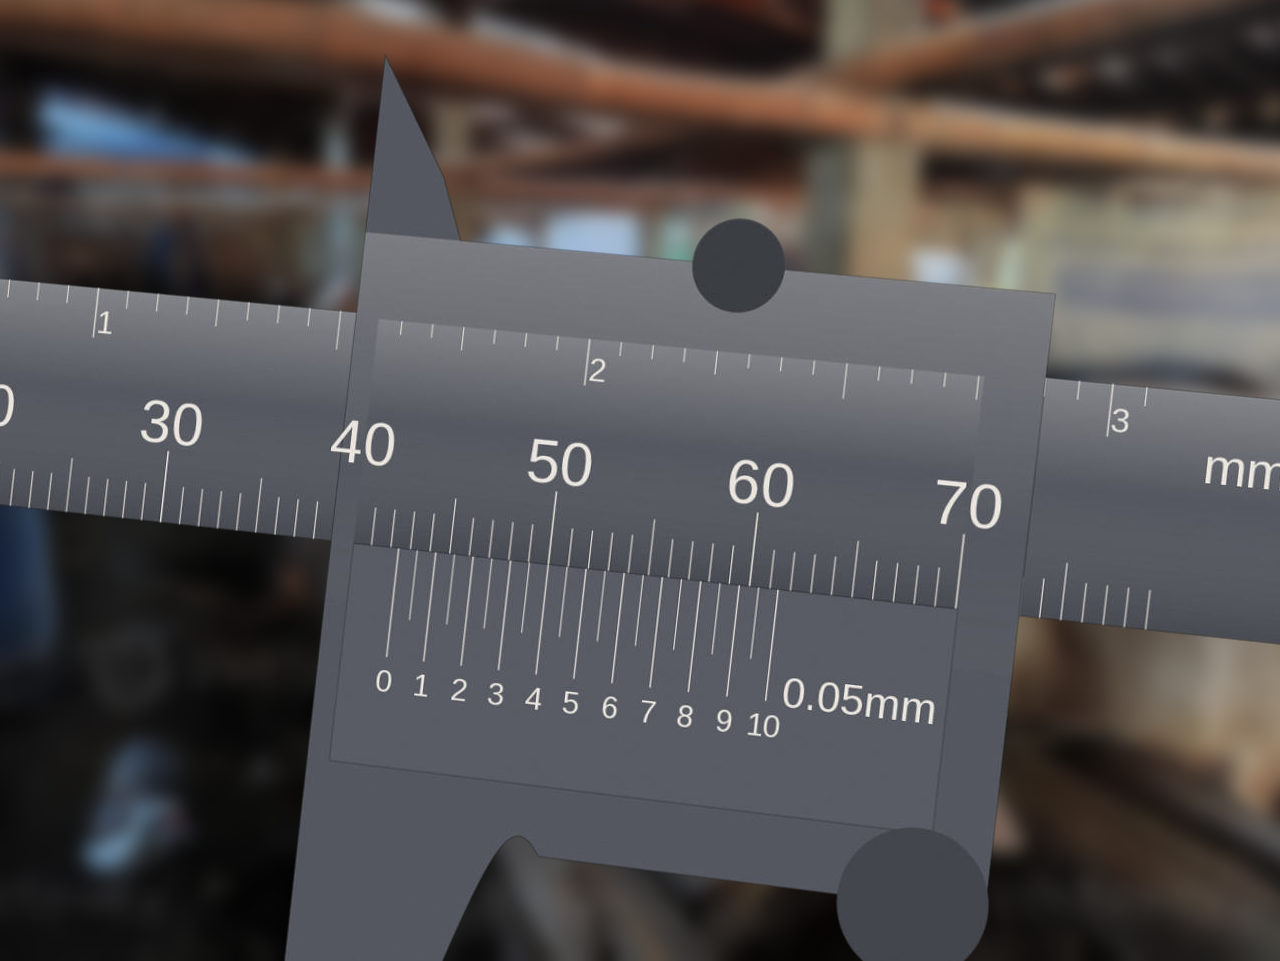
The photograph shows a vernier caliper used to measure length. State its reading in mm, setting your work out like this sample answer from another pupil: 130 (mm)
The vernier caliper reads 42.4 (mm)
